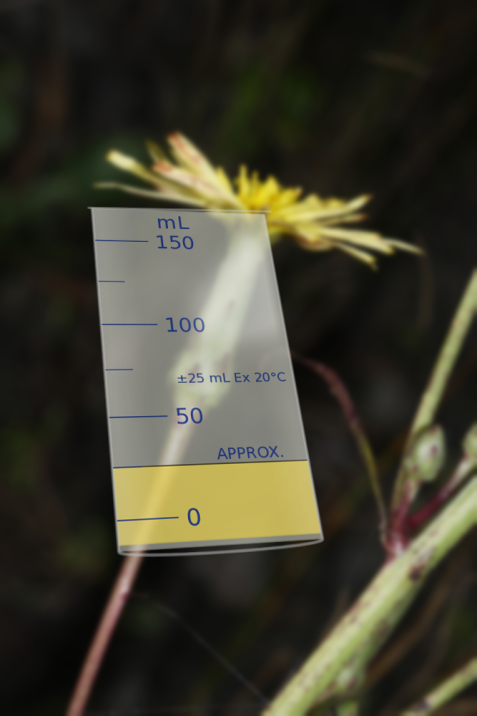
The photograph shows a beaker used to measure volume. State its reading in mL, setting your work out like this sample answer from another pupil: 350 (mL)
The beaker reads 25 (mL)
